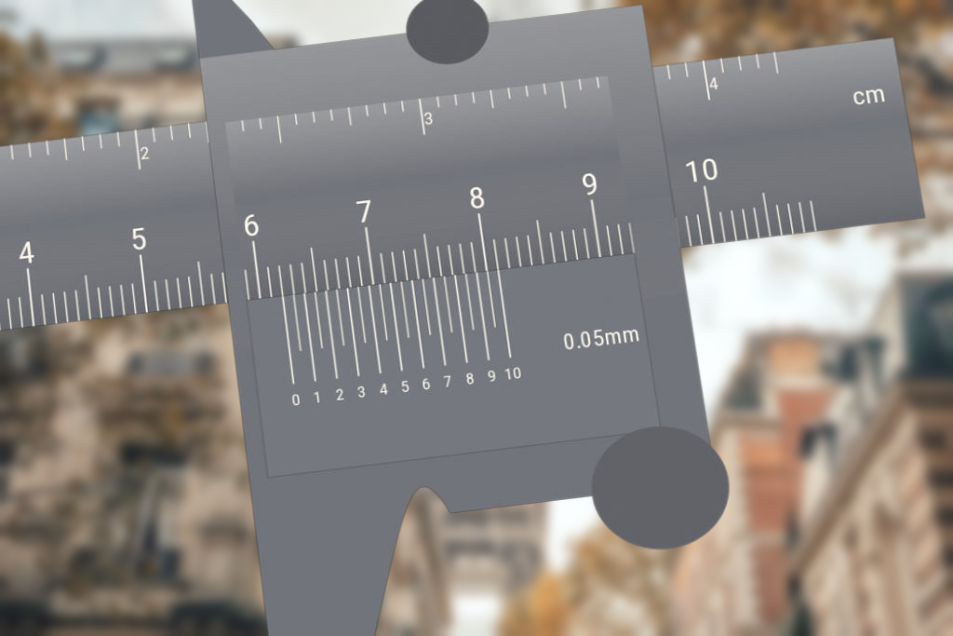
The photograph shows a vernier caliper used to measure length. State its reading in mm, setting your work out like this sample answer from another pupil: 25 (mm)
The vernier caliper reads 62.0 (mm)
